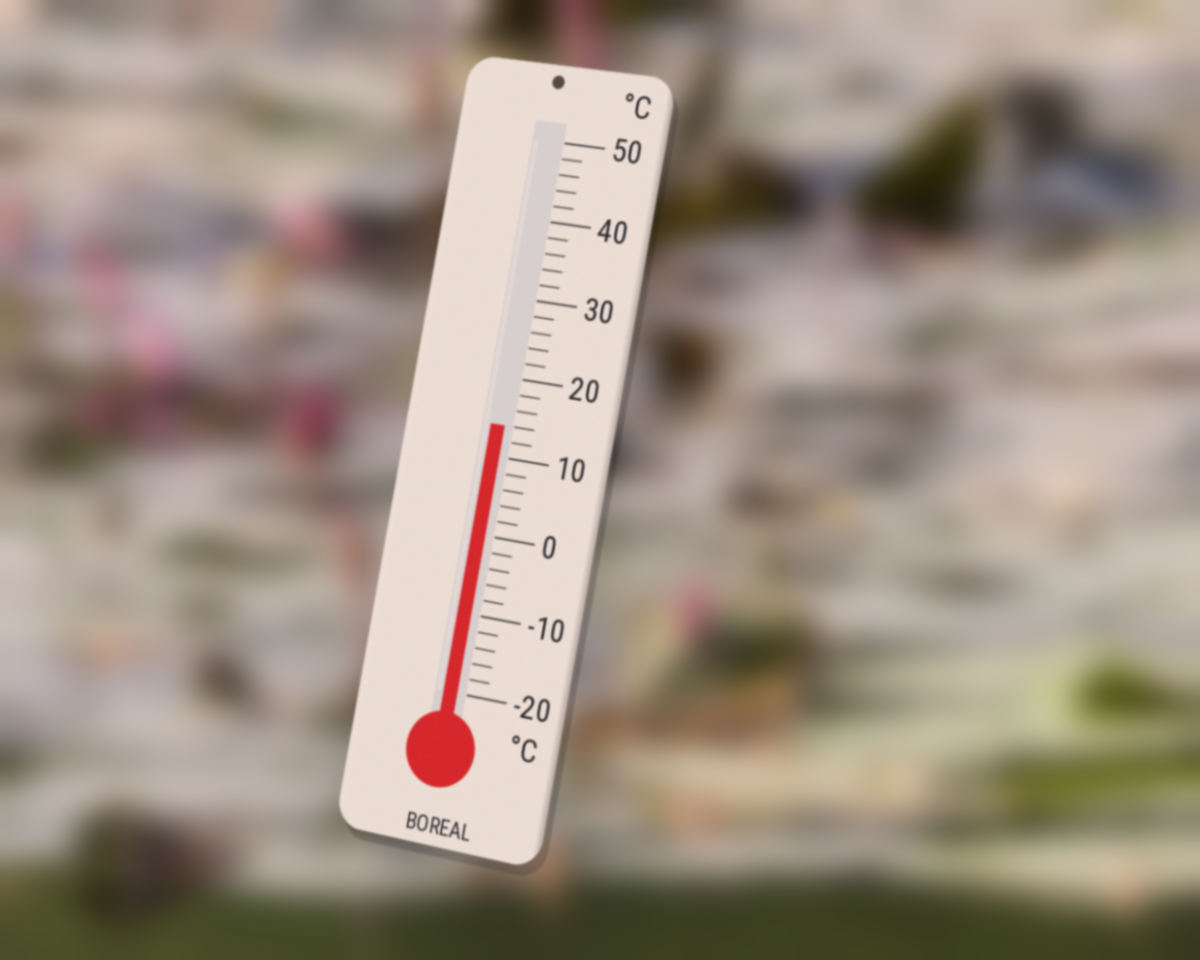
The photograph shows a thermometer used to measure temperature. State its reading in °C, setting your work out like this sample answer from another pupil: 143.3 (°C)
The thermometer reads 14 (°C)
